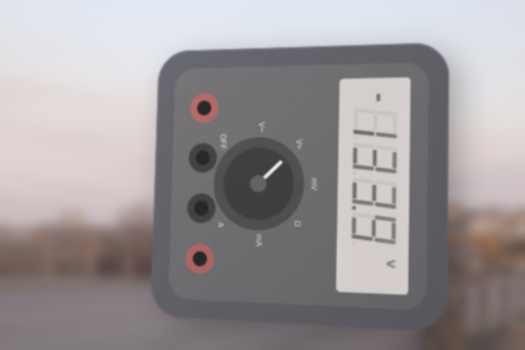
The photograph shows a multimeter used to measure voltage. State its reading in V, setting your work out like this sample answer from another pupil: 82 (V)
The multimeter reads -133.9 (V)
